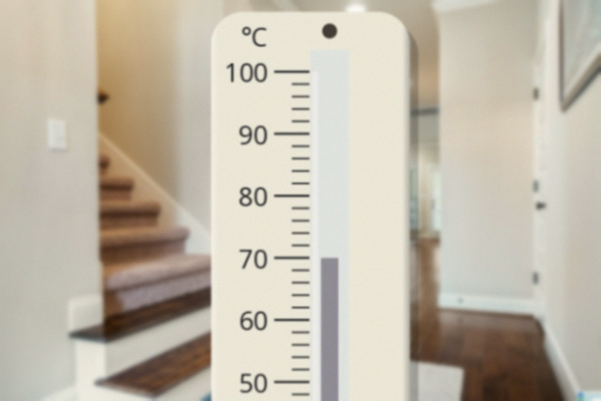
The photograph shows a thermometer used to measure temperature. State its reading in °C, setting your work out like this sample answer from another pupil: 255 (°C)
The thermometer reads 70 (°C)
